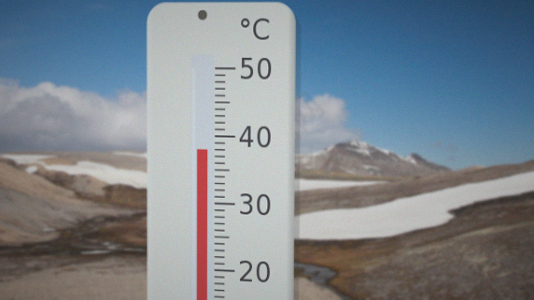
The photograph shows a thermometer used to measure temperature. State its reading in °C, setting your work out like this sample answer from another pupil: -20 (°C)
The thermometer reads 38 (°C)
